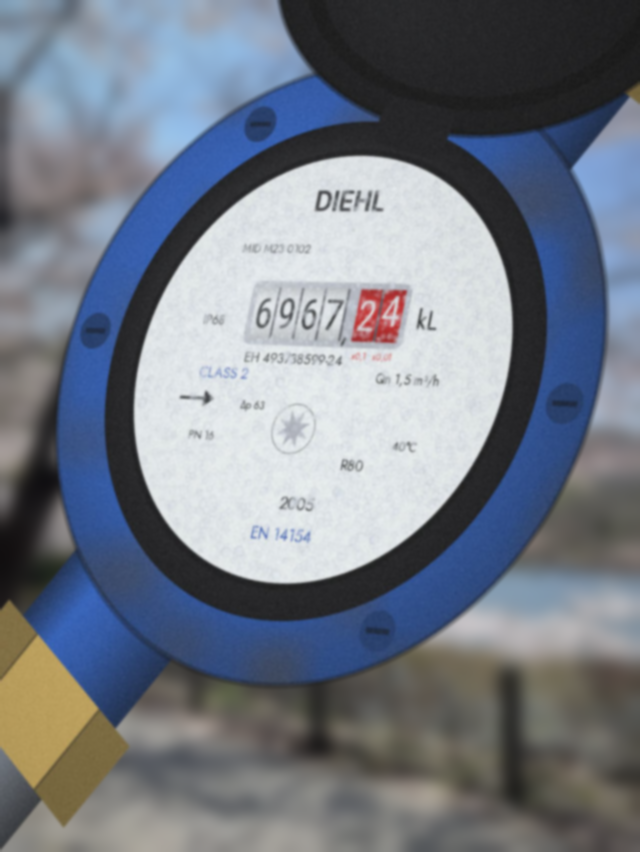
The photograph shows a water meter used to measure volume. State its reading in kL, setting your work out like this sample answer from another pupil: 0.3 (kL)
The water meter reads 6967.24 (kL)
